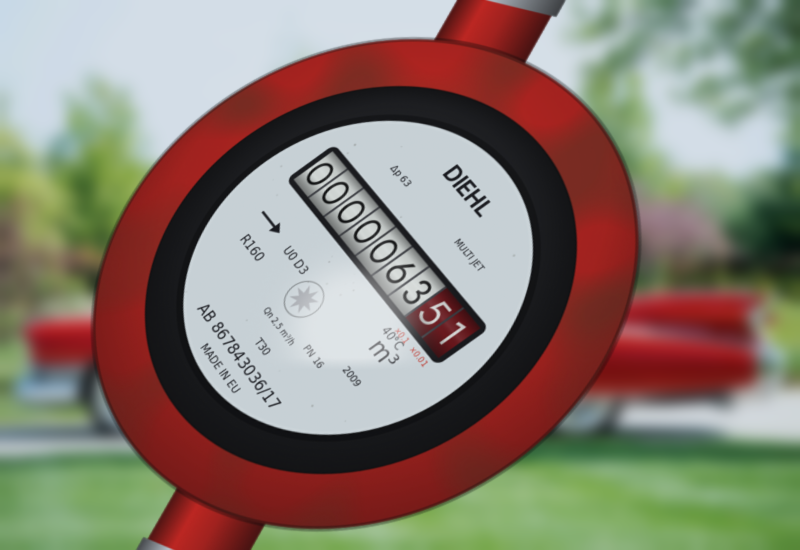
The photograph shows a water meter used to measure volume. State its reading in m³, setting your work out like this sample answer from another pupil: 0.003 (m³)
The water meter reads 63.51 (m³)
